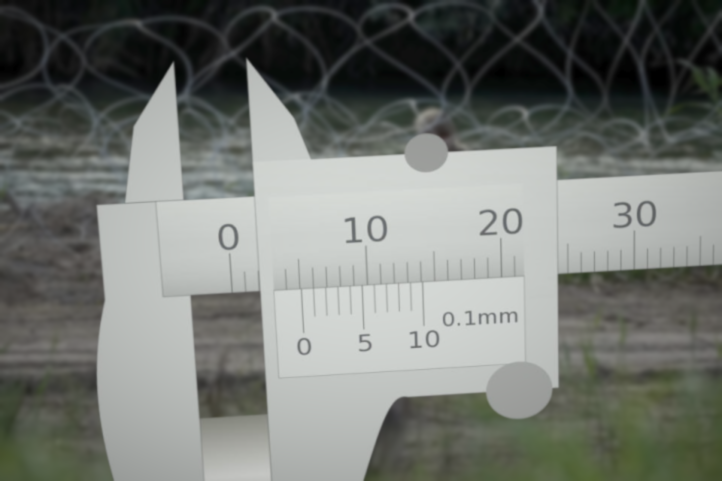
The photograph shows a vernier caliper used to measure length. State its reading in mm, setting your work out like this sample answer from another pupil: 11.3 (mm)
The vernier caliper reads 5.1 (mm)
